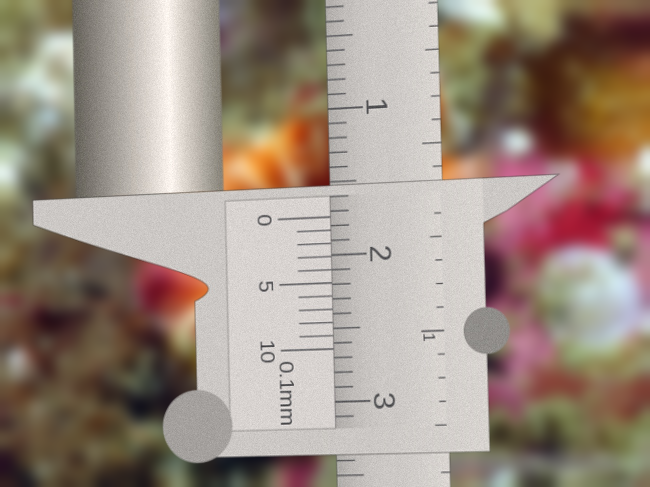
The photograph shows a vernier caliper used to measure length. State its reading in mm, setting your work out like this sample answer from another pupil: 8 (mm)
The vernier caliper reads 17.4 (mm)
